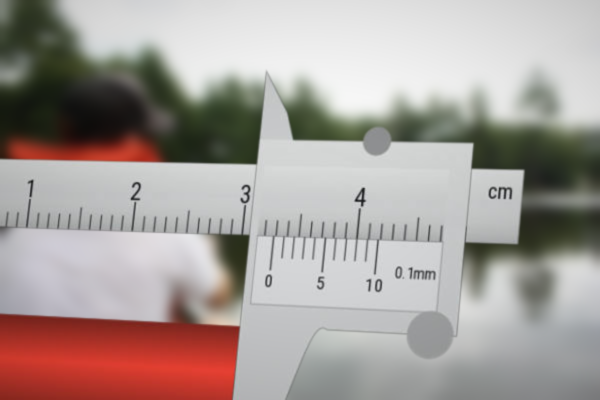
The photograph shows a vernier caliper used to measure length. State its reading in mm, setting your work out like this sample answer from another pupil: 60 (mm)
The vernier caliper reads 32.8 (mm)
